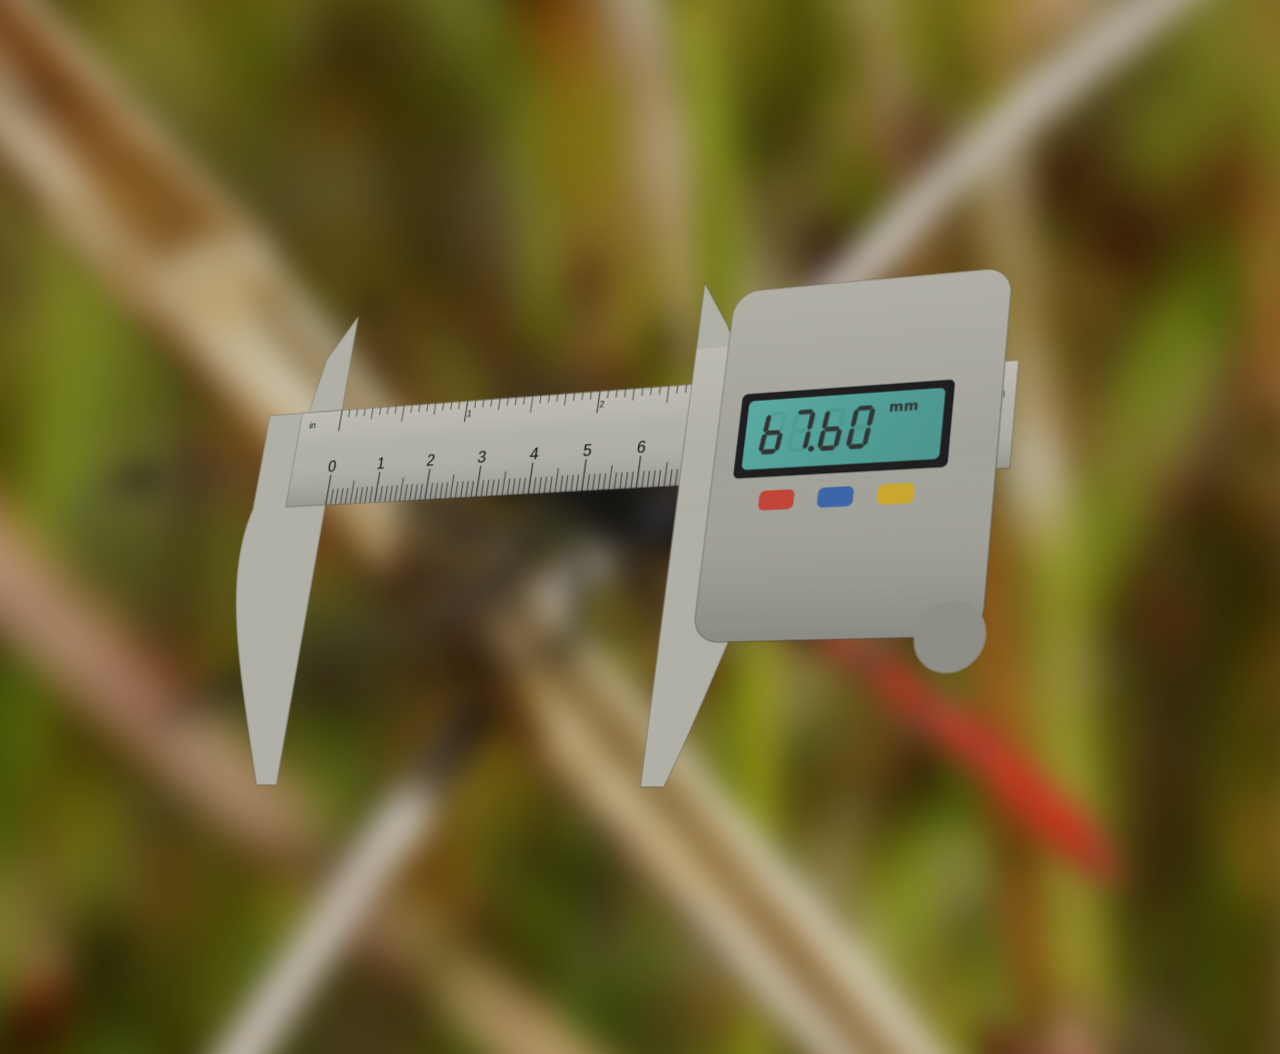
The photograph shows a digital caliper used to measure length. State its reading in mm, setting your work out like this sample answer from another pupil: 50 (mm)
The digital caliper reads 67.60 (mm)
